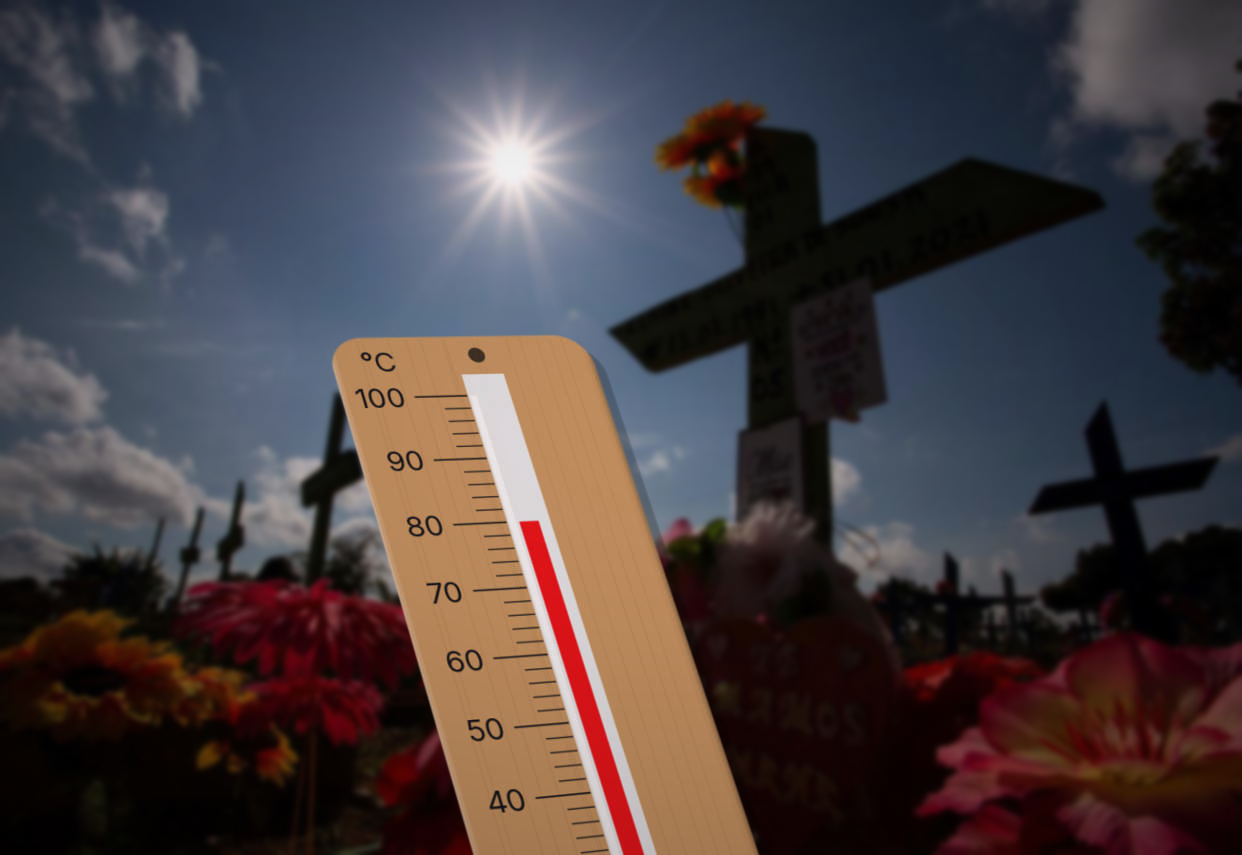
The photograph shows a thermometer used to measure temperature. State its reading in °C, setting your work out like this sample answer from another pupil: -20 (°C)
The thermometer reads 80 (°C)
